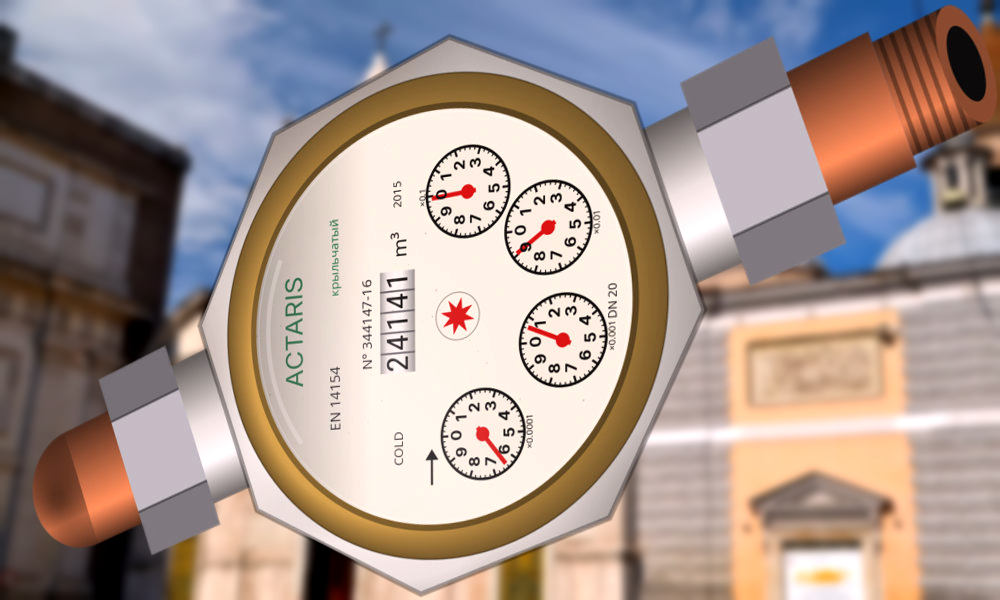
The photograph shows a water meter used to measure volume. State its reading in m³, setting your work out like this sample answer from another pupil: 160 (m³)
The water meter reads 24140.9906 (m³)
